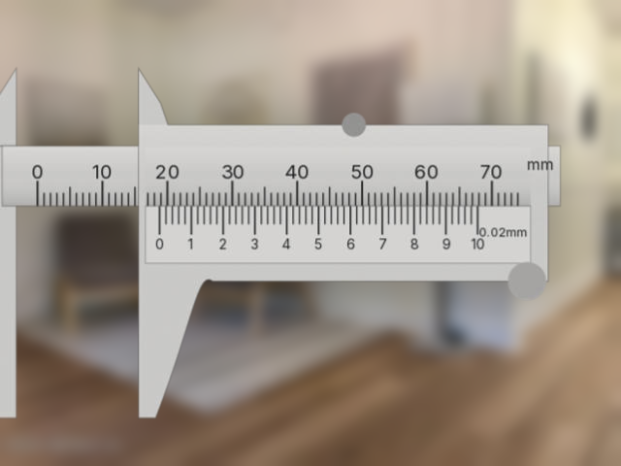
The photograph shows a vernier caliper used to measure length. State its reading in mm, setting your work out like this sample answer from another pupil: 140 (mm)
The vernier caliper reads 18.8 (mm)
